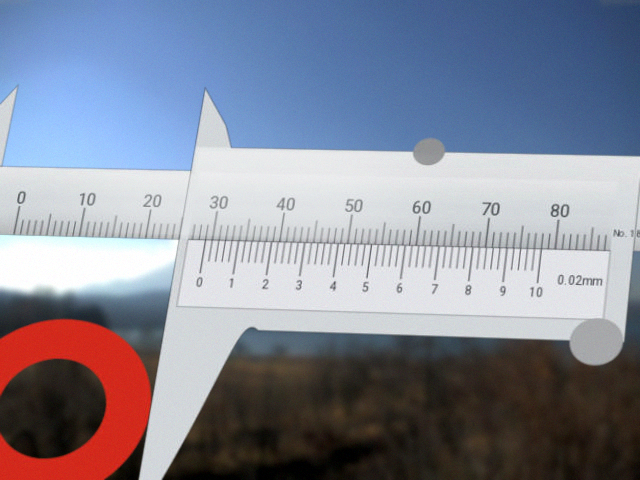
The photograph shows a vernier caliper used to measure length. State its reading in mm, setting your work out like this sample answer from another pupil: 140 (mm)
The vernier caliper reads 29.0 (mm)
